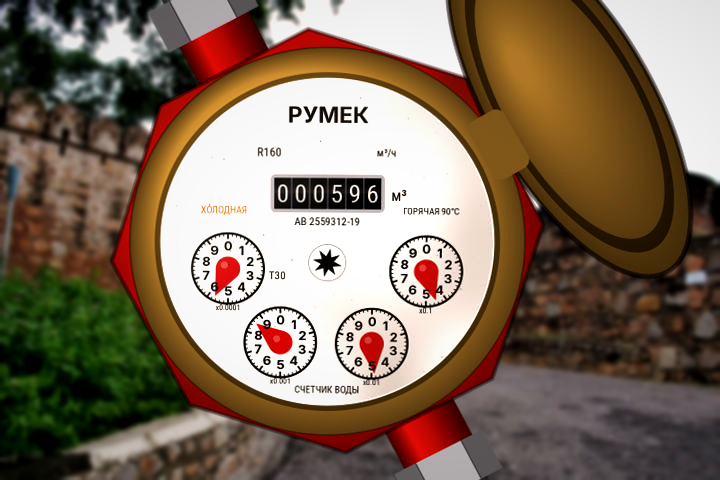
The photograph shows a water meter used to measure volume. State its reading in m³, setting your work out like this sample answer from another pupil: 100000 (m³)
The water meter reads 596.4485 (m³)
